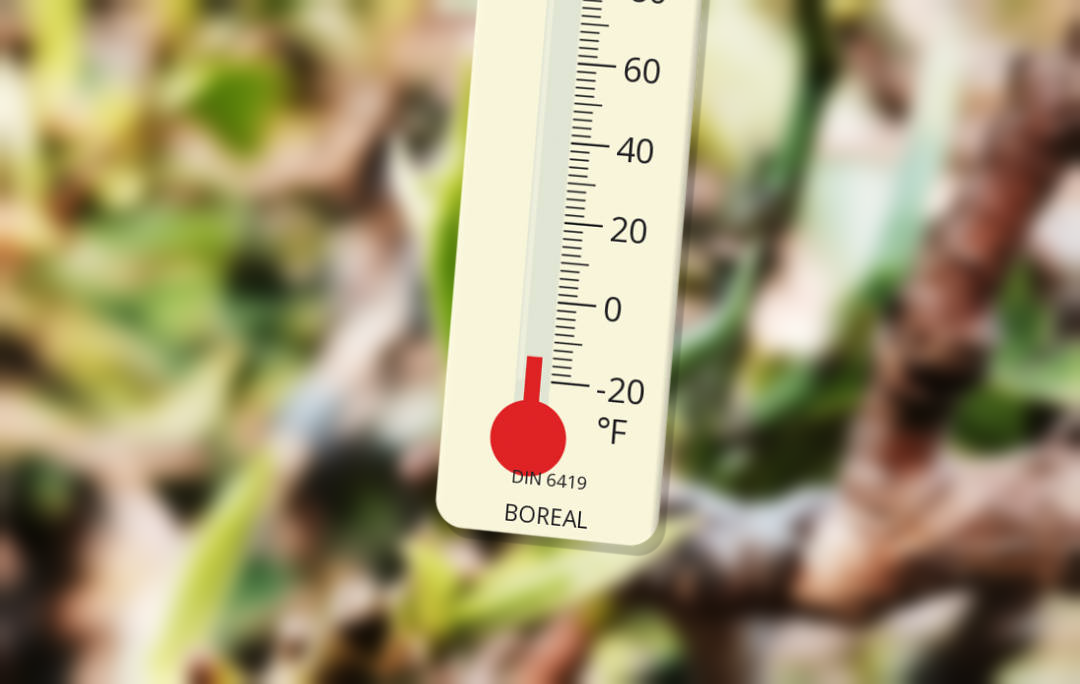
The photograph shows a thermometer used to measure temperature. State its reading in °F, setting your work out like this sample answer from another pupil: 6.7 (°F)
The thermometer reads -14 (°F)
